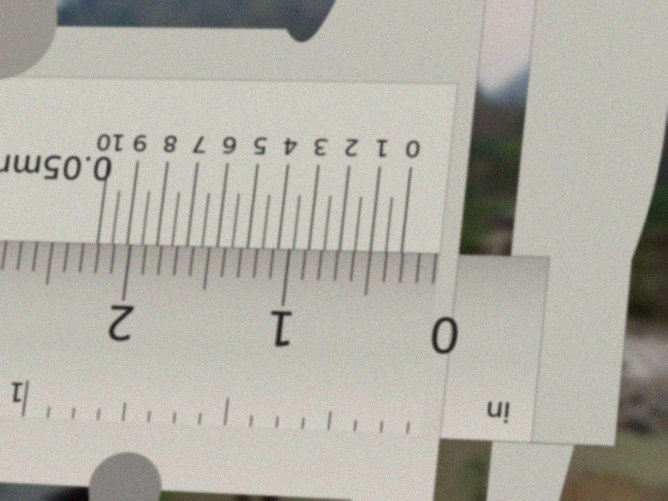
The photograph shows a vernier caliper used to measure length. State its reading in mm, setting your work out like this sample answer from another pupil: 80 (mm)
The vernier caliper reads 3.1 (mm)
